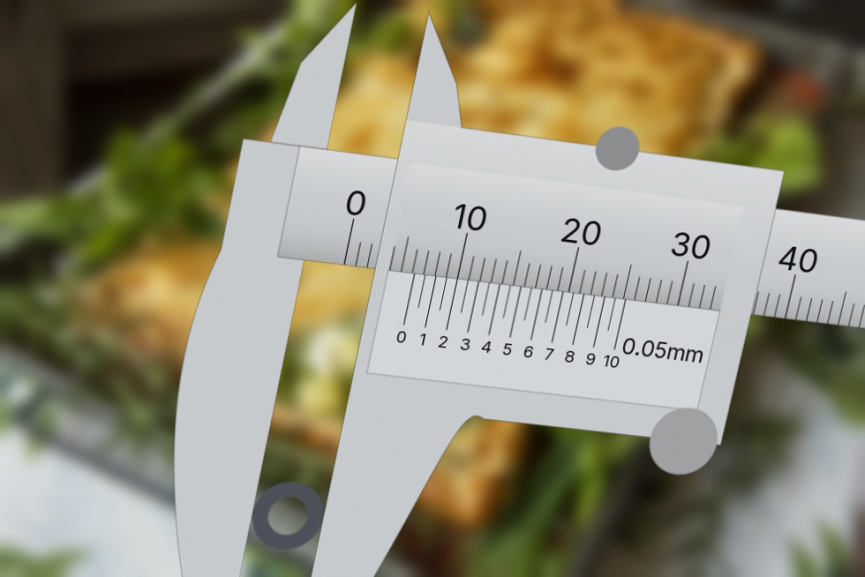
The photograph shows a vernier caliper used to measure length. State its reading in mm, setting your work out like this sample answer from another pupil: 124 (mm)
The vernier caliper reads 6.2 (mm)
